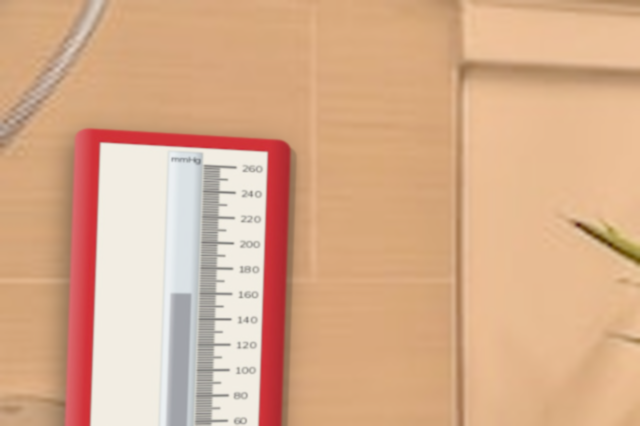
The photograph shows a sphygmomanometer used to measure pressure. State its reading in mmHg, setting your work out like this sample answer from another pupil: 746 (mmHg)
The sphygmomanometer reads 160 (mmHg)
